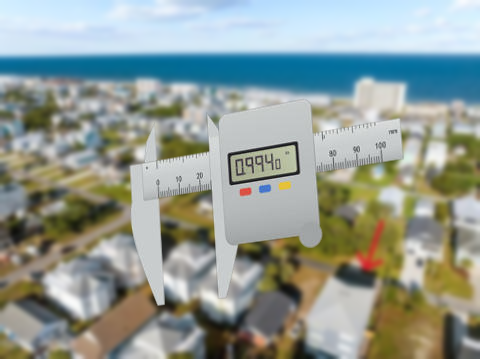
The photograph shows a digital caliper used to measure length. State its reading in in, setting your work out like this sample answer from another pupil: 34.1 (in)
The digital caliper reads 0.9940 (in)
